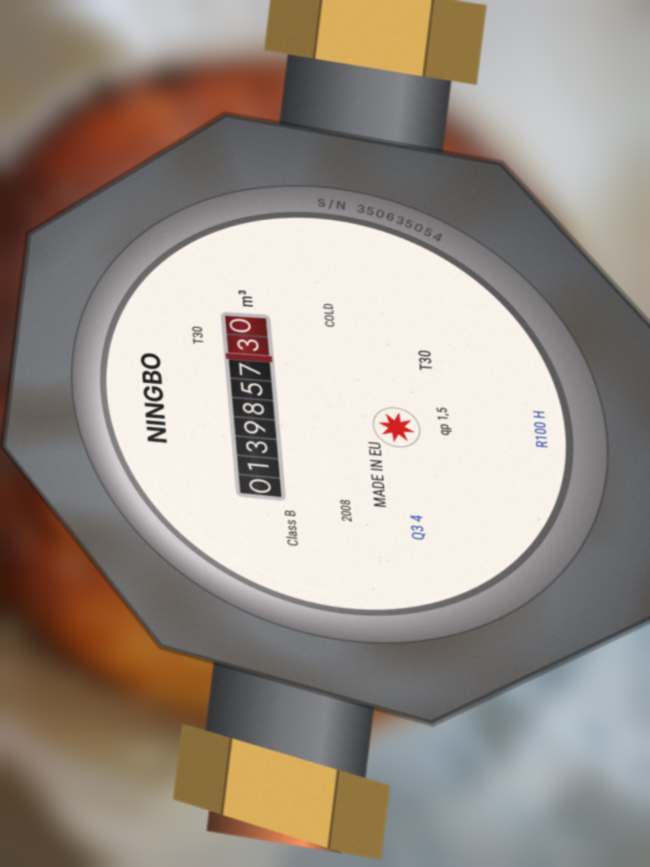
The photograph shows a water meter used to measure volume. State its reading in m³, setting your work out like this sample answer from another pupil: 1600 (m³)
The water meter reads 139857.30 (m³)
